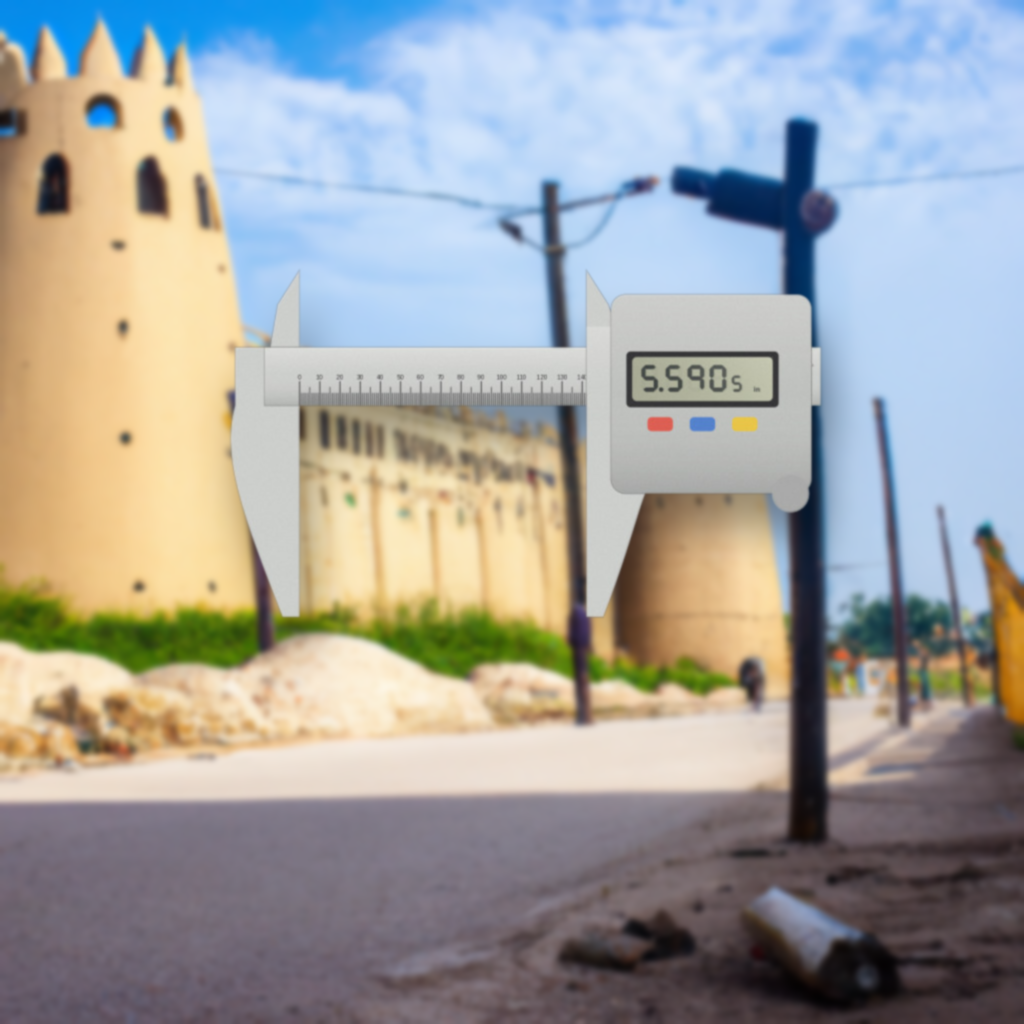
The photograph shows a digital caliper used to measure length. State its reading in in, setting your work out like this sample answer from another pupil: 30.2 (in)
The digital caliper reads 5.5905 (in)
